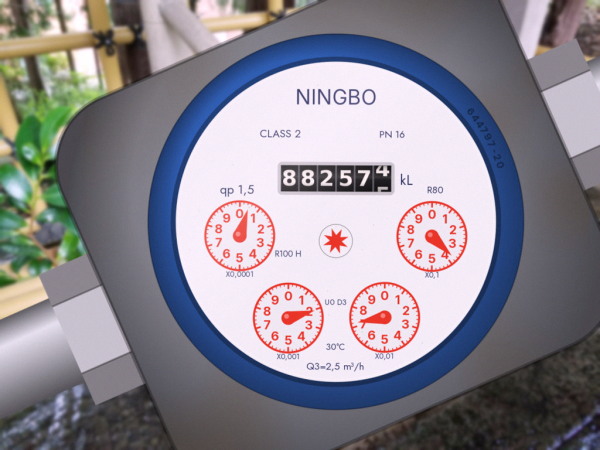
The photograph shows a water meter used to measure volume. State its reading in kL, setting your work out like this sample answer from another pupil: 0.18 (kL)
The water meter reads 882574.3720 (kL)
